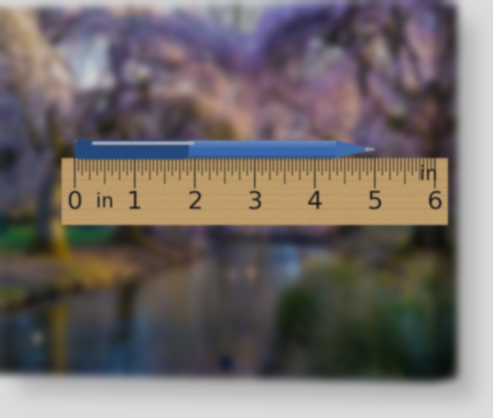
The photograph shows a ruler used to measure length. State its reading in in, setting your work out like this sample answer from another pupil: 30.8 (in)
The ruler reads 5 (in)
